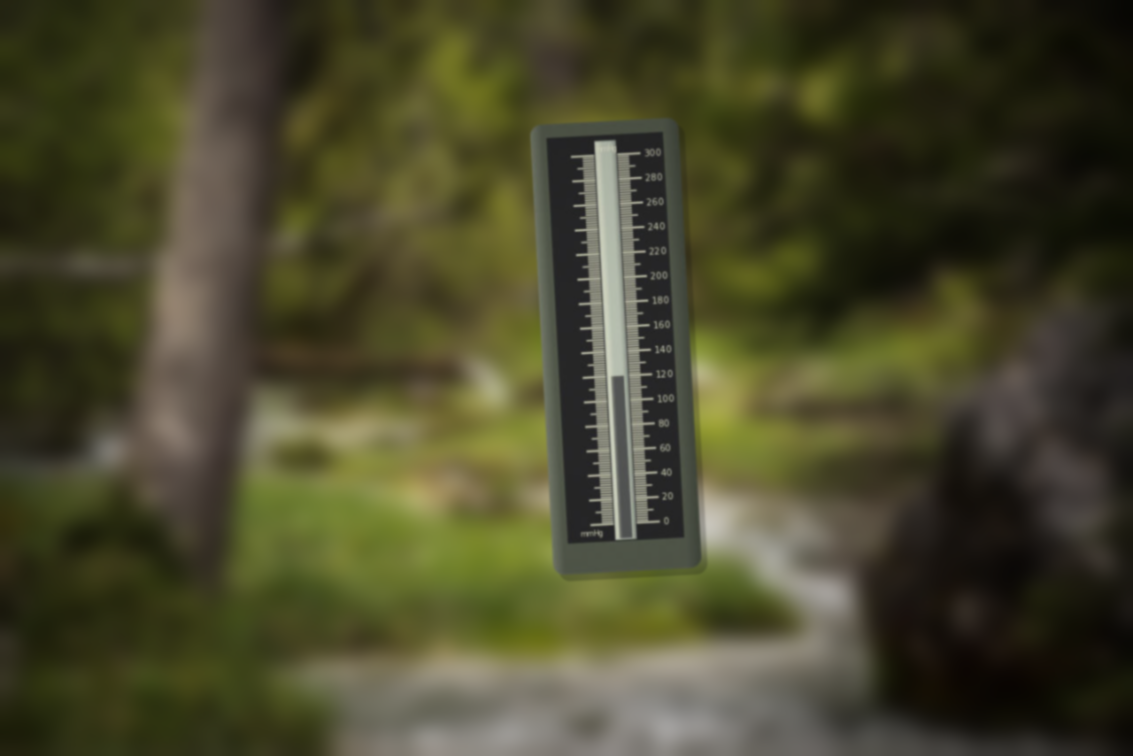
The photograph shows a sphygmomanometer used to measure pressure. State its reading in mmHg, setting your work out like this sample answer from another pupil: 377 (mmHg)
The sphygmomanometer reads 120 (mmHg)
